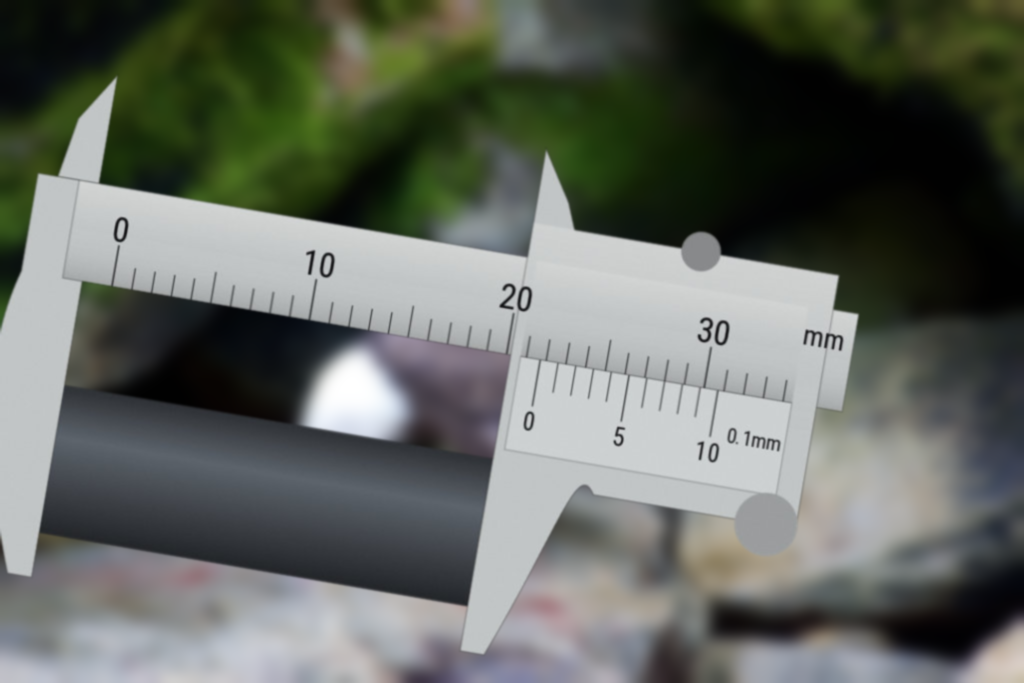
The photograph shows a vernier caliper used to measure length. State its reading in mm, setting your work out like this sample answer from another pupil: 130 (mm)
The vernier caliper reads 21.7 (mm)
